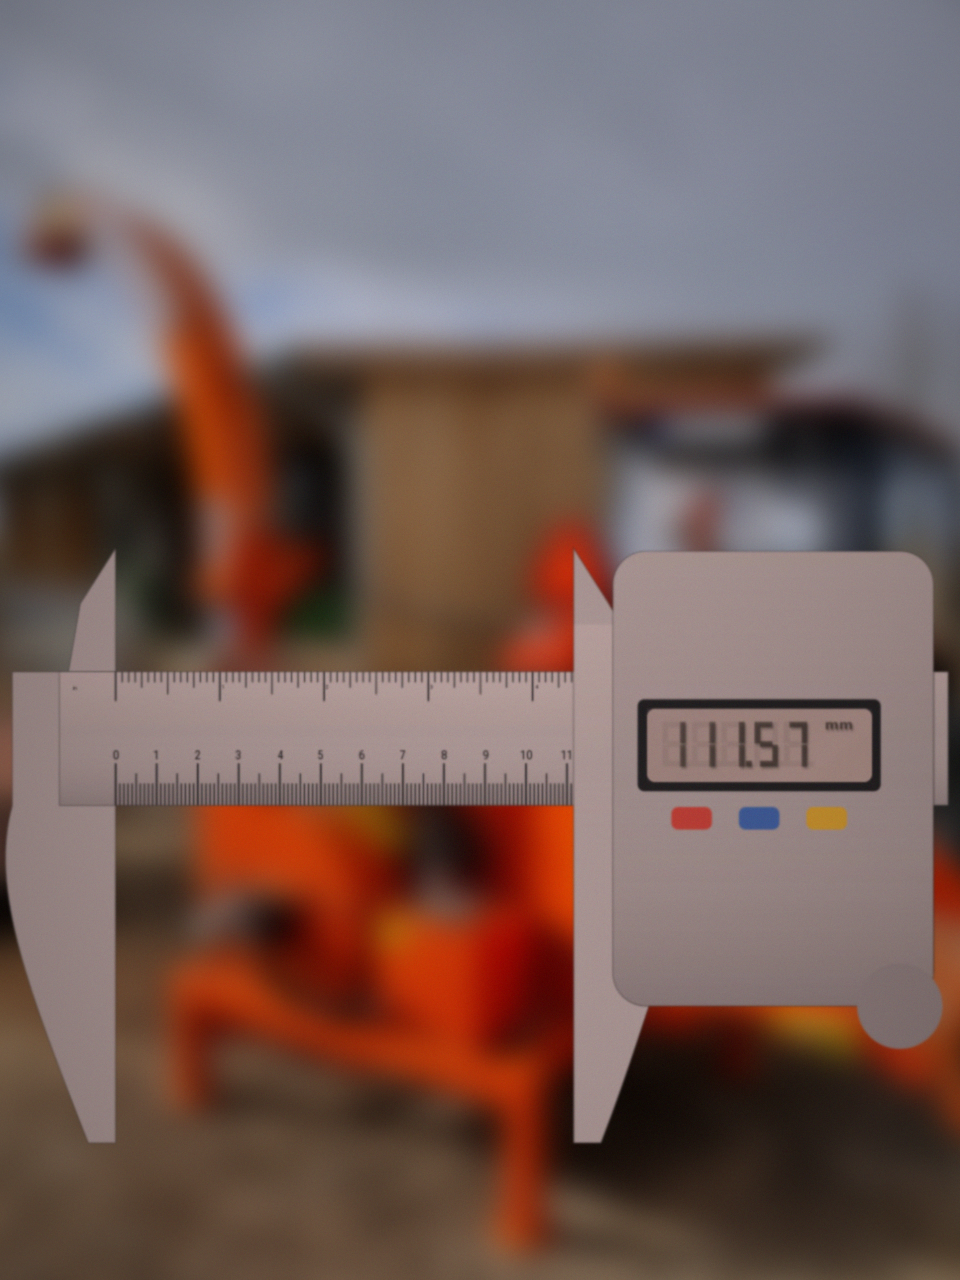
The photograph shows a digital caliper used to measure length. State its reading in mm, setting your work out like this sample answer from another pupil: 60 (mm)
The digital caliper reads 111.57 (mm)
